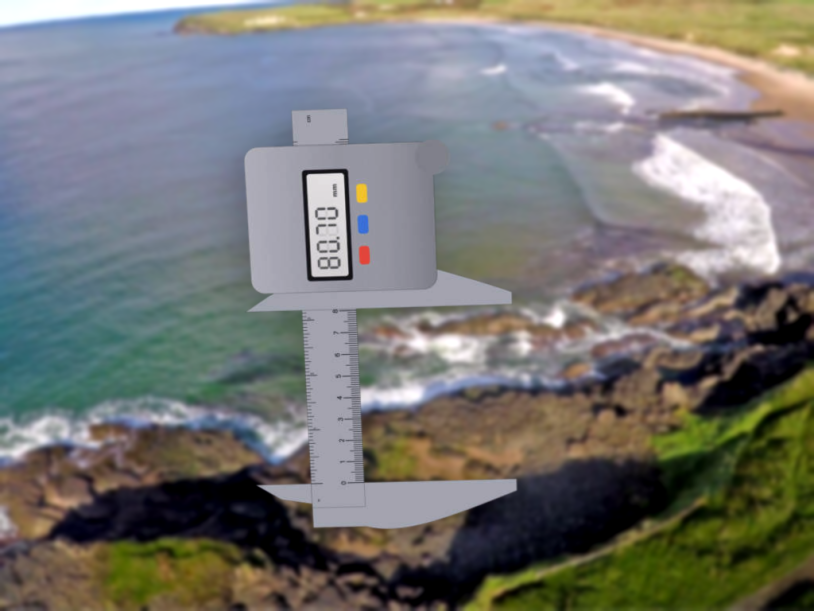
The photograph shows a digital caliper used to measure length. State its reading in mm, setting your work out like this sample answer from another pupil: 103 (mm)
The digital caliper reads 80.70 (mm)
